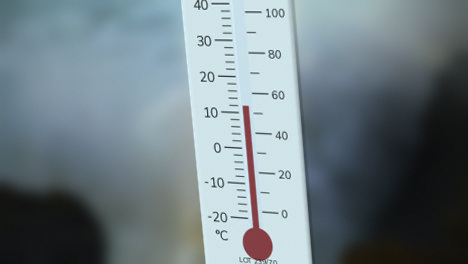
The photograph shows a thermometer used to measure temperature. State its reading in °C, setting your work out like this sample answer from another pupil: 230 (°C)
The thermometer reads 12 (°C)
